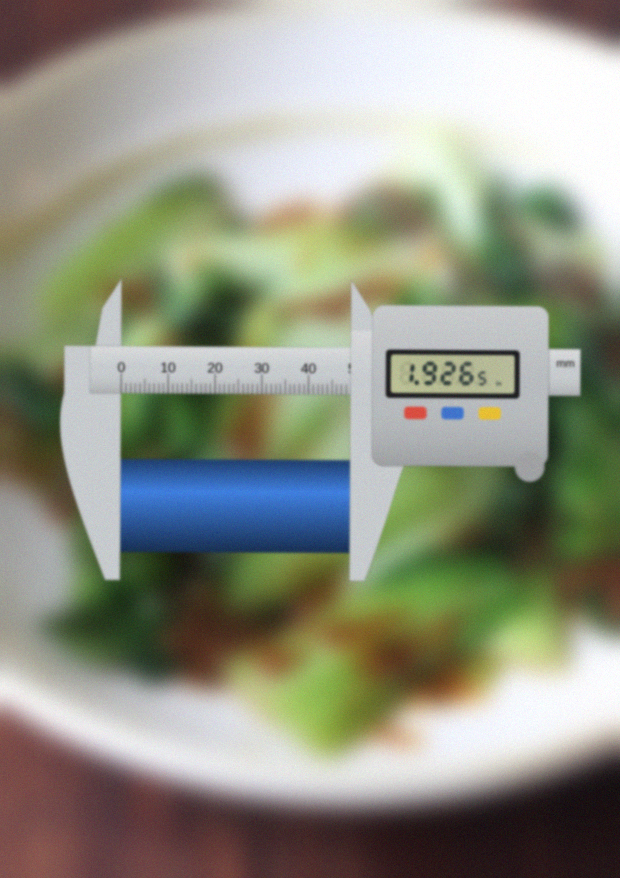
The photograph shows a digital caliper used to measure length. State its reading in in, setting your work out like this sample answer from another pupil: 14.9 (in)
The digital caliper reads 1.9265 (in)
